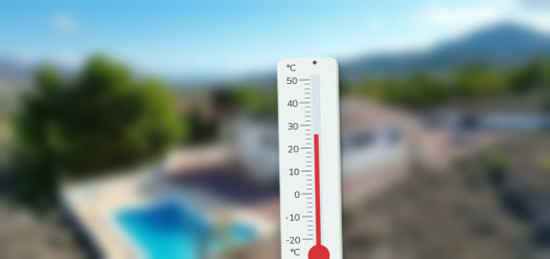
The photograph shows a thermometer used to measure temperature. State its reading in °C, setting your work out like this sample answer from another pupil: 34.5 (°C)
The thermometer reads 26 (°C)
